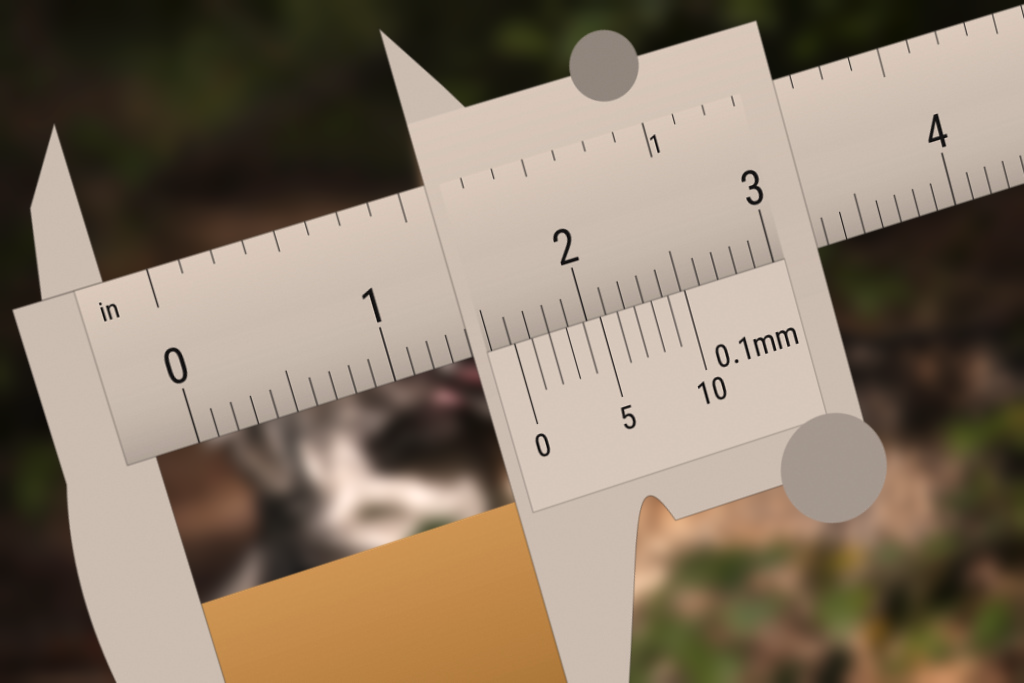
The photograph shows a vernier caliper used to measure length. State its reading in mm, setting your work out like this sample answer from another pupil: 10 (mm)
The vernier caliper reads 16.2 (mm)
